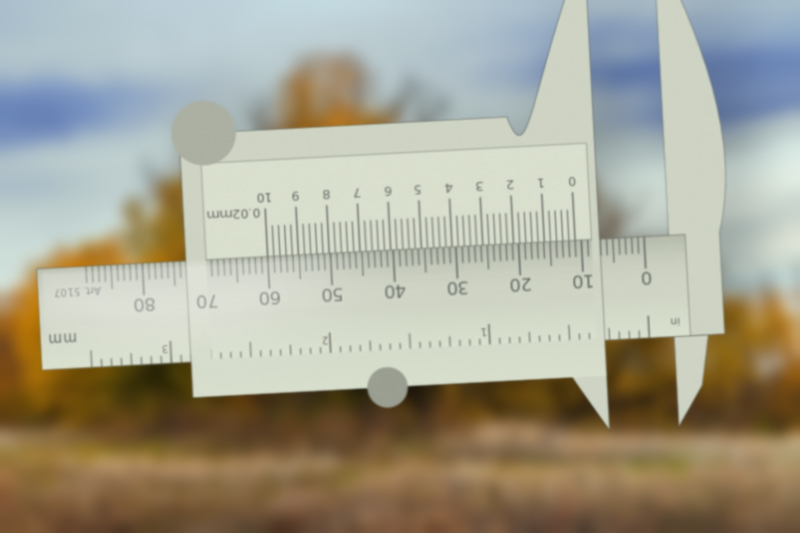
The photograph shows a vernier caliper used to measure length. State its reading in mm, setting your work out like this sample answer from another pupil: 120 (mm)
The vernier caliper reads 11.0 (mm)
